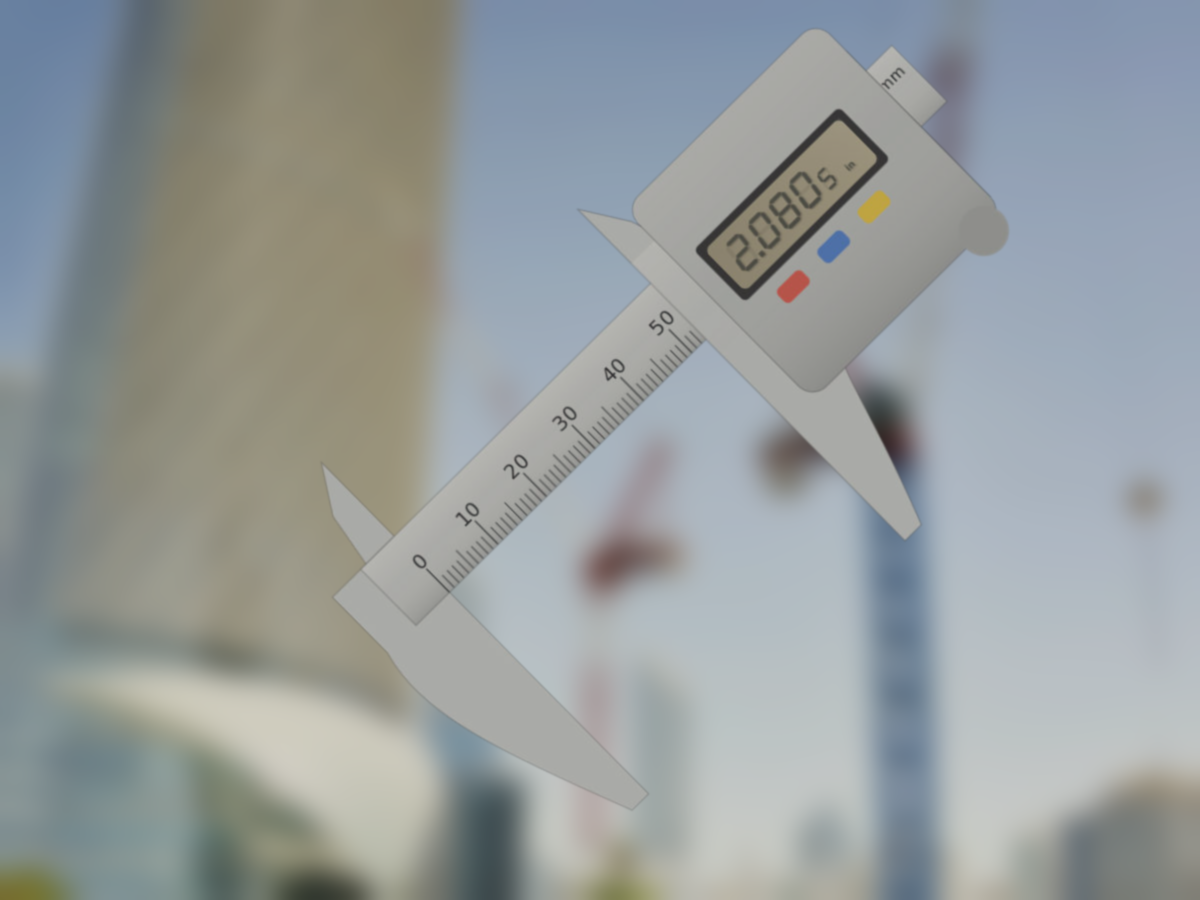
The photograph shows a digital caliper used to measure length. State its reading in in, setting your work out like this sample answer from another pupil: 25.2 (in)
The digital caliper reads 2.0805 (in)
